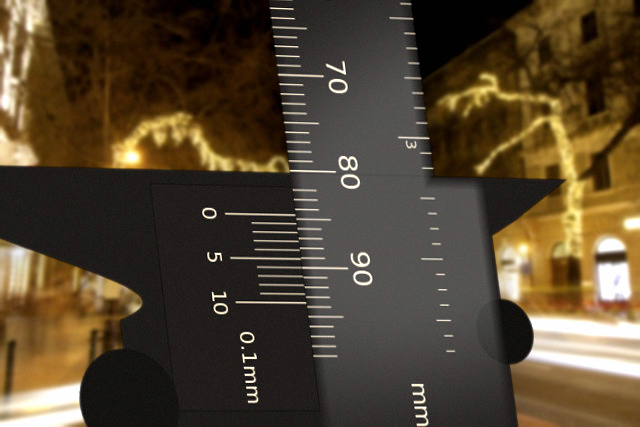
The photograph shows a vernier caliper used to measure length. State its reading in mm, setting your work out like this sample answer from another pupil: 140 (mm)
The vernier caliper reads 84.6 (mm)
